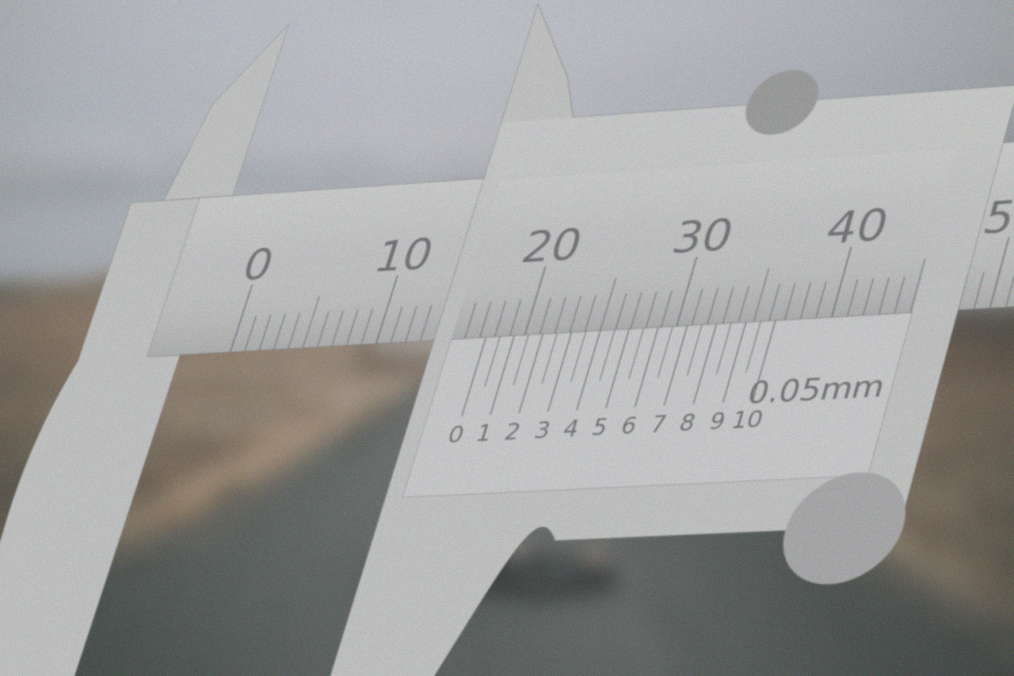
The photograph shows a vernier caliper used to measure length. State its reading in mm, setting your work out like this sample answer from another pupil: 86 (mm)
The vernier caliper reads 17.4 (mm)
